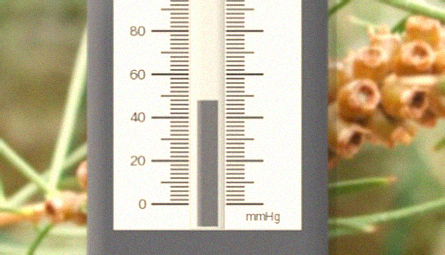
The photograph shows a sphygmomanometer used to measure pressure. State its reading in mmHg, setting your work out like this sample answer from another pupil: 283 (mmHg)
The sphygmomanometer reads 48 (mmHg)
